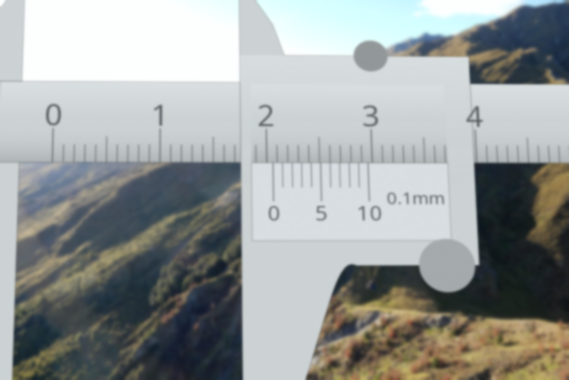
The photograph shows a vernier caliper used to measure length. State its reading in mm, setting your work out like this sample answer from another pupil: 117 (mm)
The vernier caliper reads 20.6 (mm)
